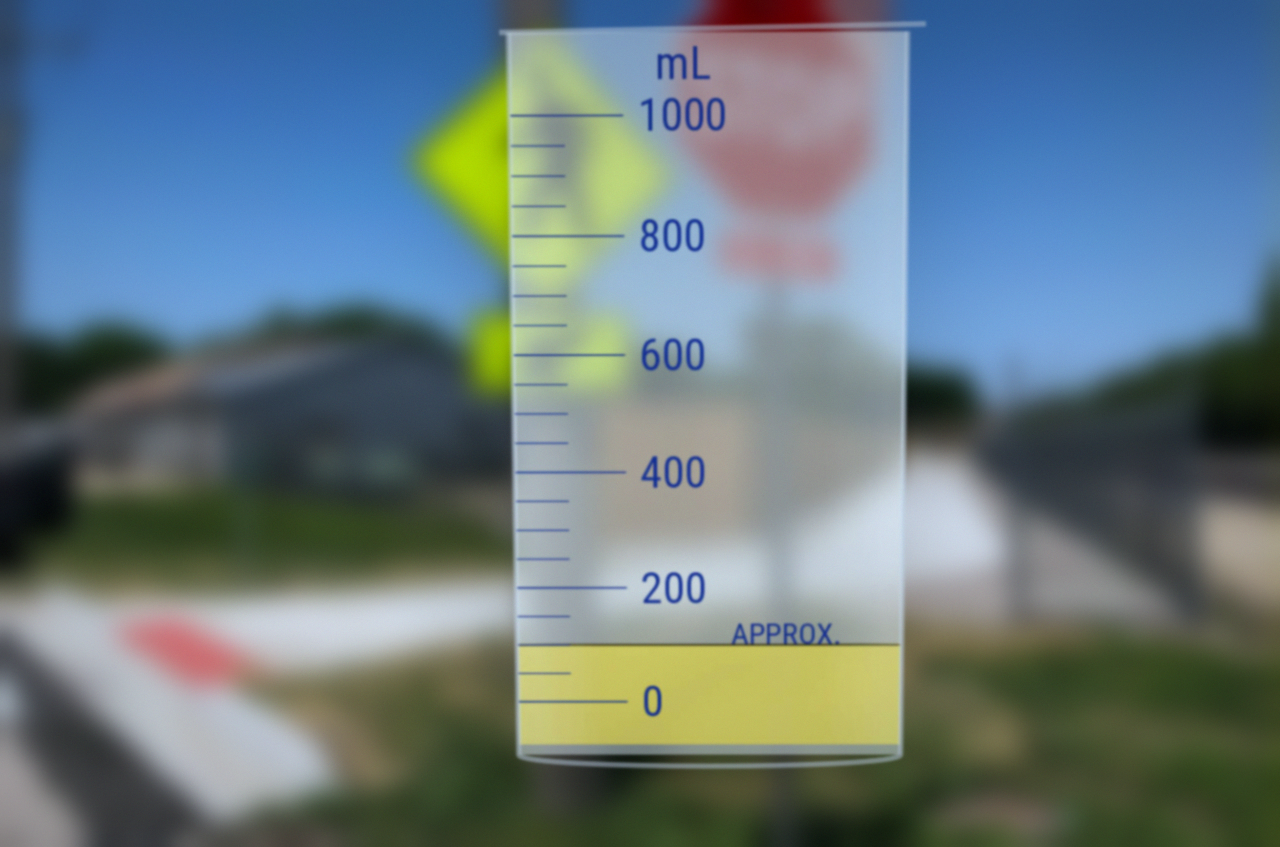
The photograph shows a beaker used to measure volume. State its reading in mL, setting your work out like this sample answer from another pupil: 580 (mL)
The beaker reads 100 (mL)
